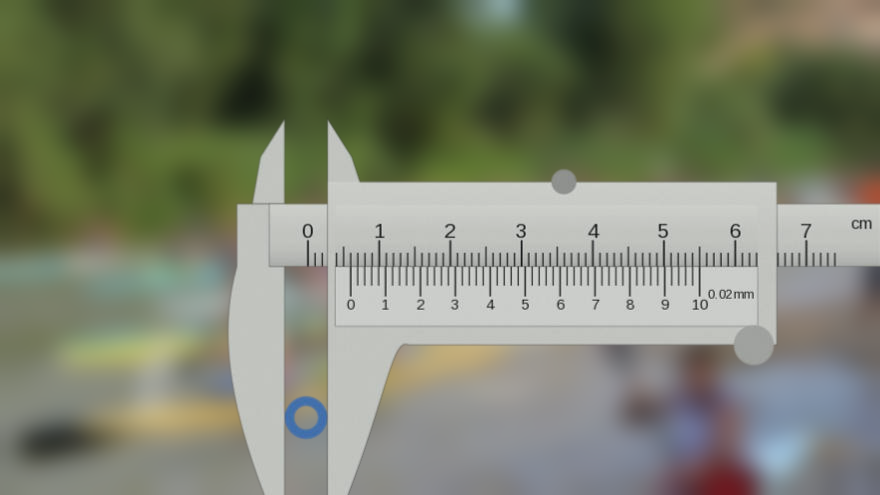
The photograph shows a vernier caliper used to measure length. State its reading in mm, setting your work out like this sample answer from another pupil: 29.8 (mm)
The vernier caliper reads 6.0 (mm)
